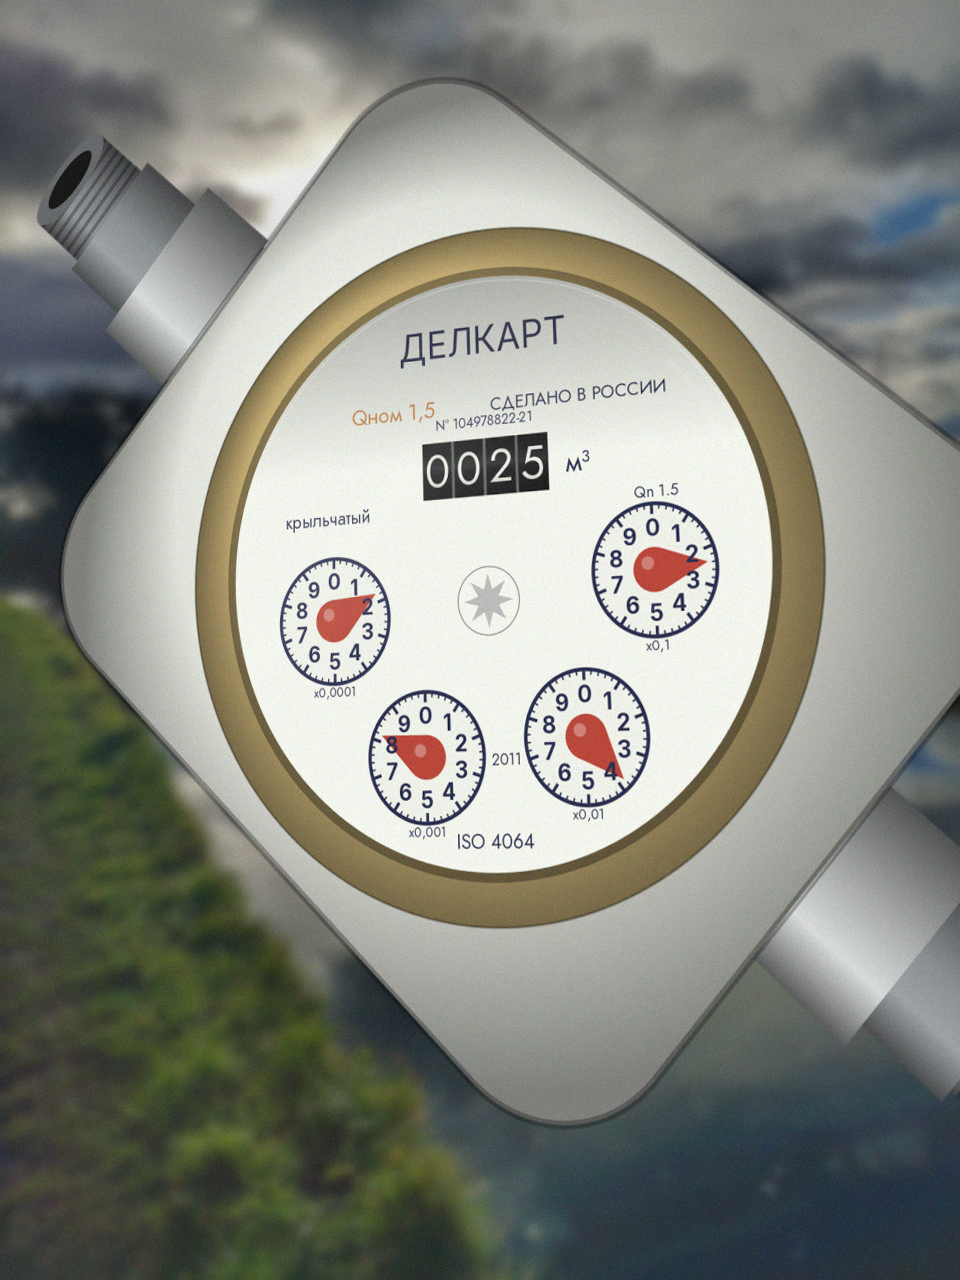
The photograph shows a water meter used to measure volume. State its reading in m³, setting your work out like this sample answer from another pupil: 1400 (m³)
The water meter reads 25.2381 (m³)
